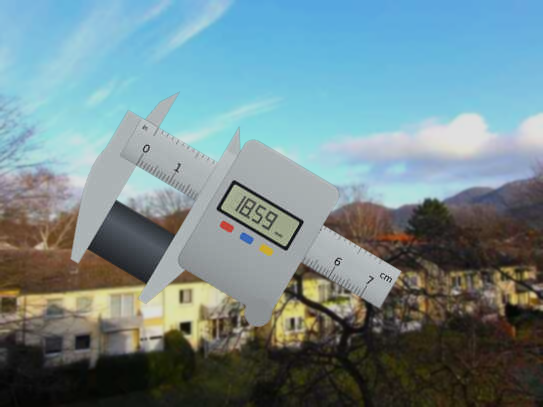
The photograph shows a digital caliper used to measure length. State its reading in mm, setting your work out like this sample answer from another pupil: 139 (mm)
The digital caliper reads 18.59 (mm)
